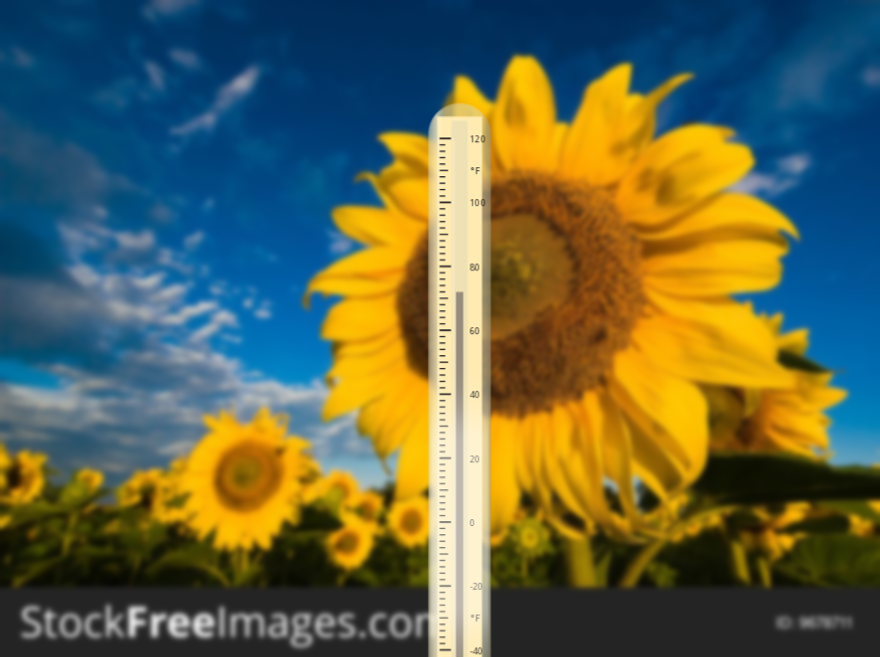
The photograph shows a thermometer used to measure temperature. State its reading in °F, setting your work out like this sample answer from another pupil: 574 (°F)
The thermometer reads 72 (°F)
